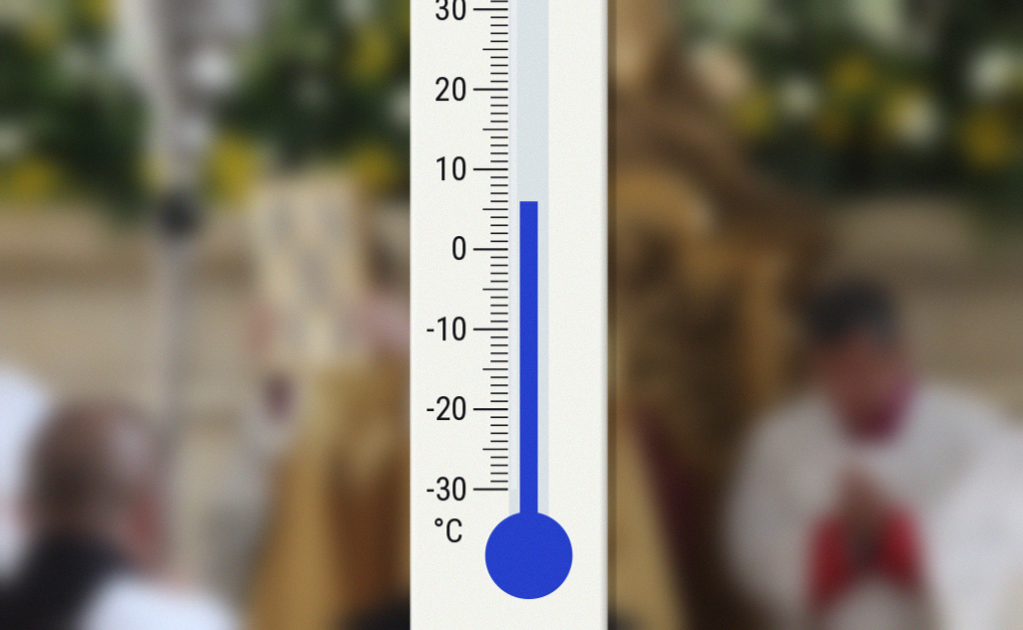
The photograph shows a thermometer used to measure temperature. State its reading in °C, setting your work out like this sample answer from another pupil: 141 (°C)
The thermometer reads 6 (°C)
